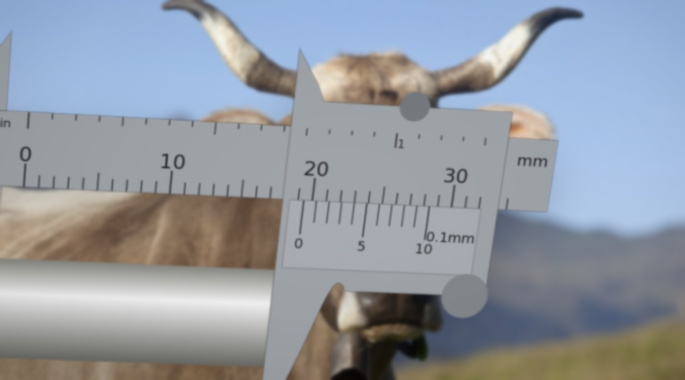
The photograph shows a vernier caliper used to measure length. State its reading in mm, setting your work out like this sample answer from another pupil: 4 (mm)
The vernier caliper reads 19.4 (mm)
